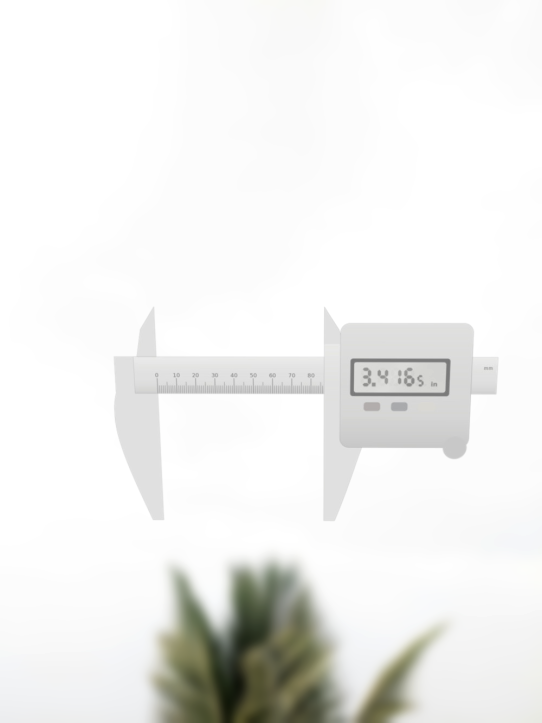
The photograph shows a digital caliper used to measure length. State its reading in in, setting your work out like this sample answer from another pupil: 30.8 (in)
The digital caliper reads 3.4165 (in)
